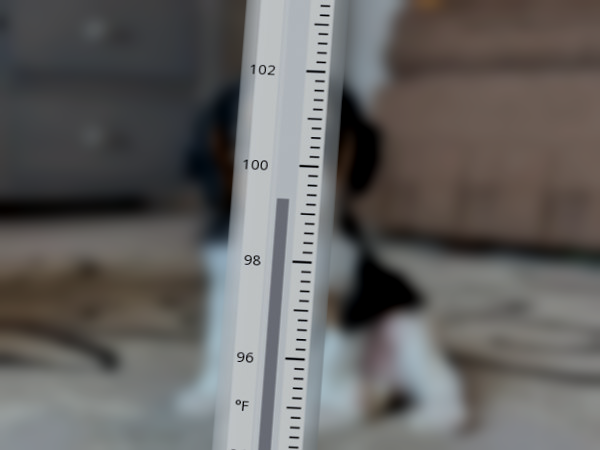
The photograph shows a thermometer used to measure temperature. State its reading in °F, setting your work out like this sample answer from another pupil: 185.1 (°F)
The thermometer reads 99.3 (°F)
